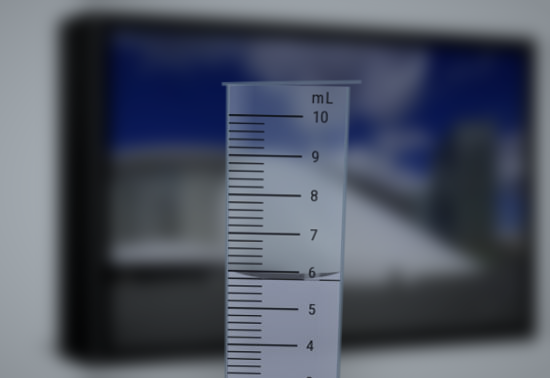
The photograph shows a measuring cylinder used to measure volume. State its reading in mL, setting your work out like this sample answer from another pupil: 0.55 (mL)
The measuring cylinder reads 5.8 (mL)
